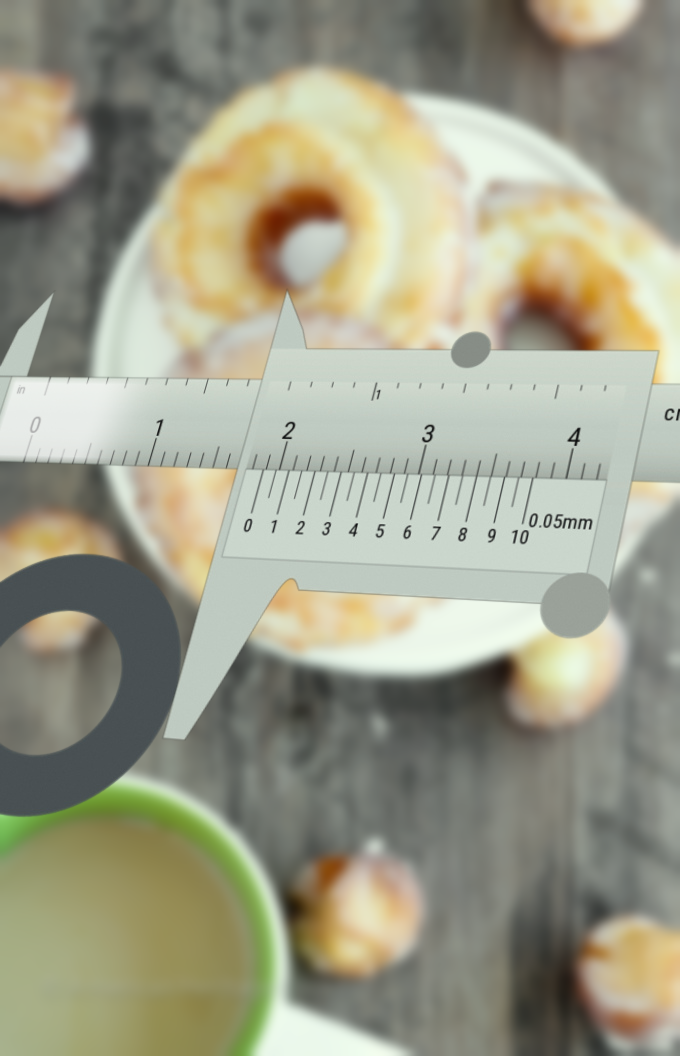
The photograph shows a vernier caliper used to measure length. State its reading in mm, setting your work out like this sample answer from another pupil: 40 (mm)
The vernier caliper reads 18.8 (mm)
